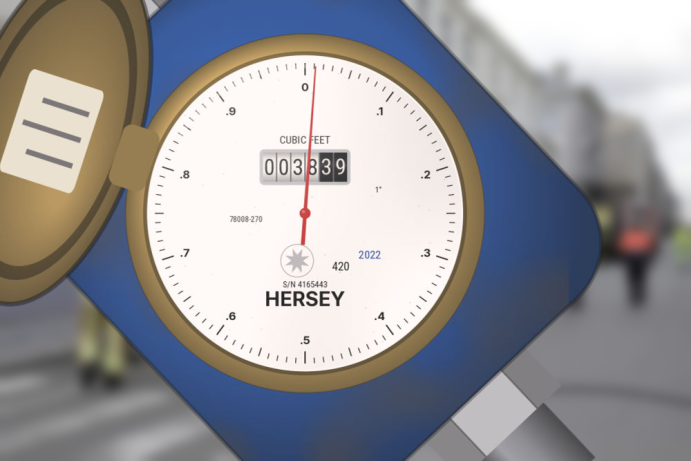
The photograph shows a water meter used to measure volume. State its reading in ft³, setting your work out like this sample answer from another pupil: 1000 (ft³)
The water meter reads 3839.01 (ft³)
